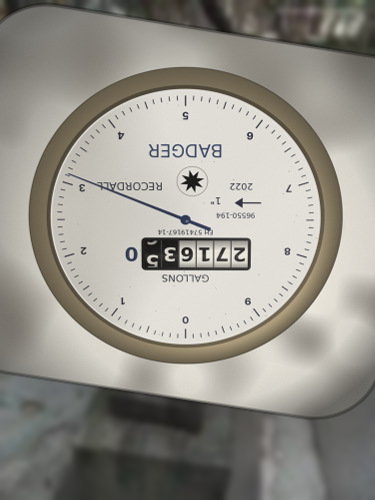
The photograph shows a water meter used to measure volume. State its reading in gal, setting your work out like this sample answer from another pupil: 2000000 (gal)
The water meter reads 2716353.1 (gal)
